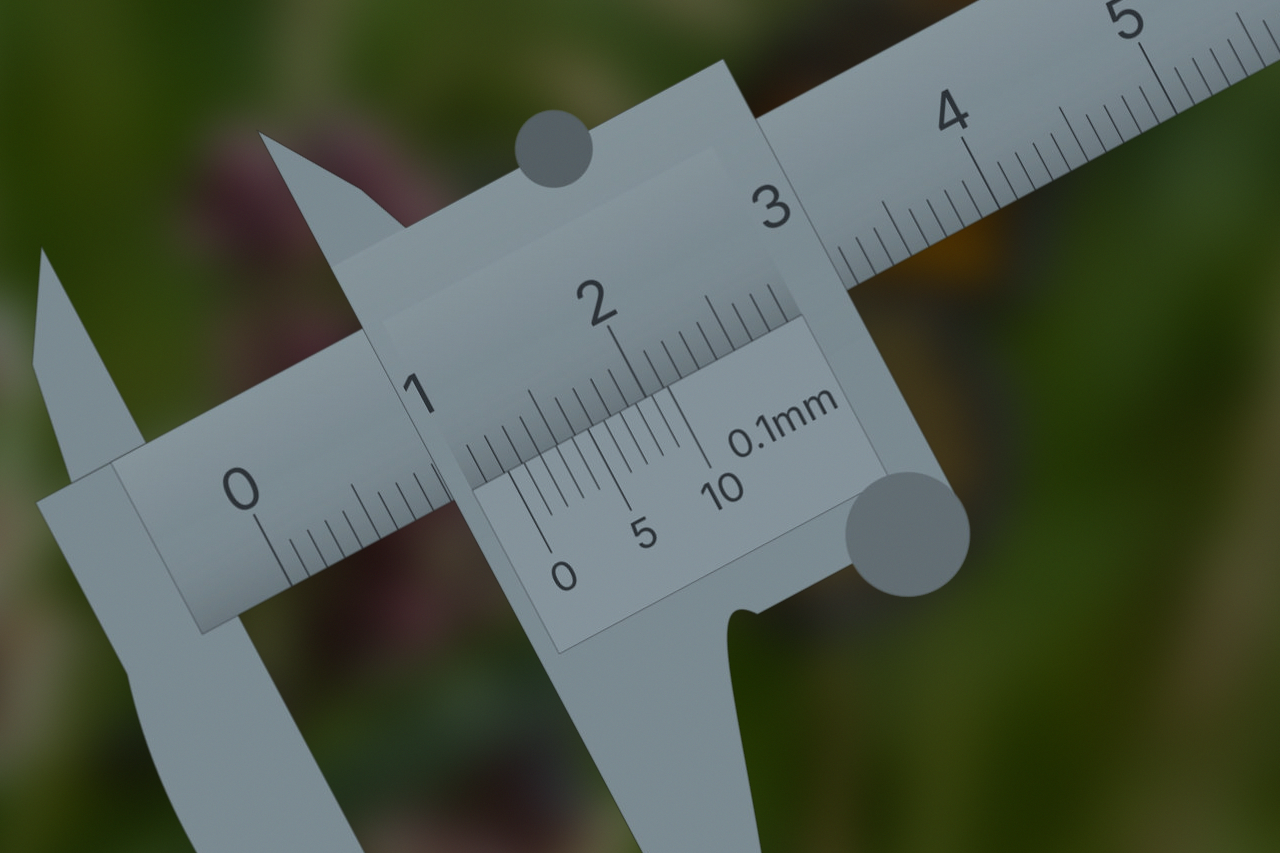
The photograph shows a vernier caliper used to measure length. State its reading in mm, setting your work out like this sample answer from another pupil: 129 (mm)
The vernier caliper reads 12.2 (mm)
